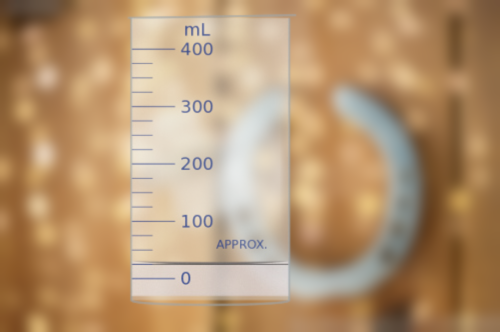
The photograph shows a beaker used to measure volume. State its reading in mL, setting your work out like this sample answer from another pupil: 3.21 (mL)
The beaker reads 25 (mL)
